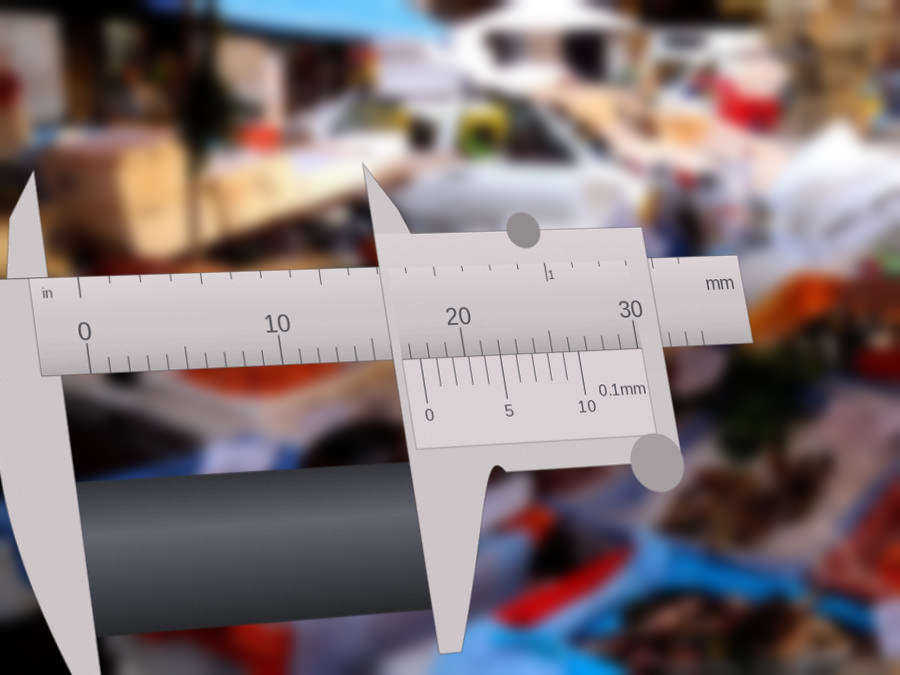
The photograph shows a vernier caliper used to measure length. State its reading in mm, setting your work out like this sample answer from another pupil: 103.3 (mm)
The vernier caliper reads 17.5 (mm)
